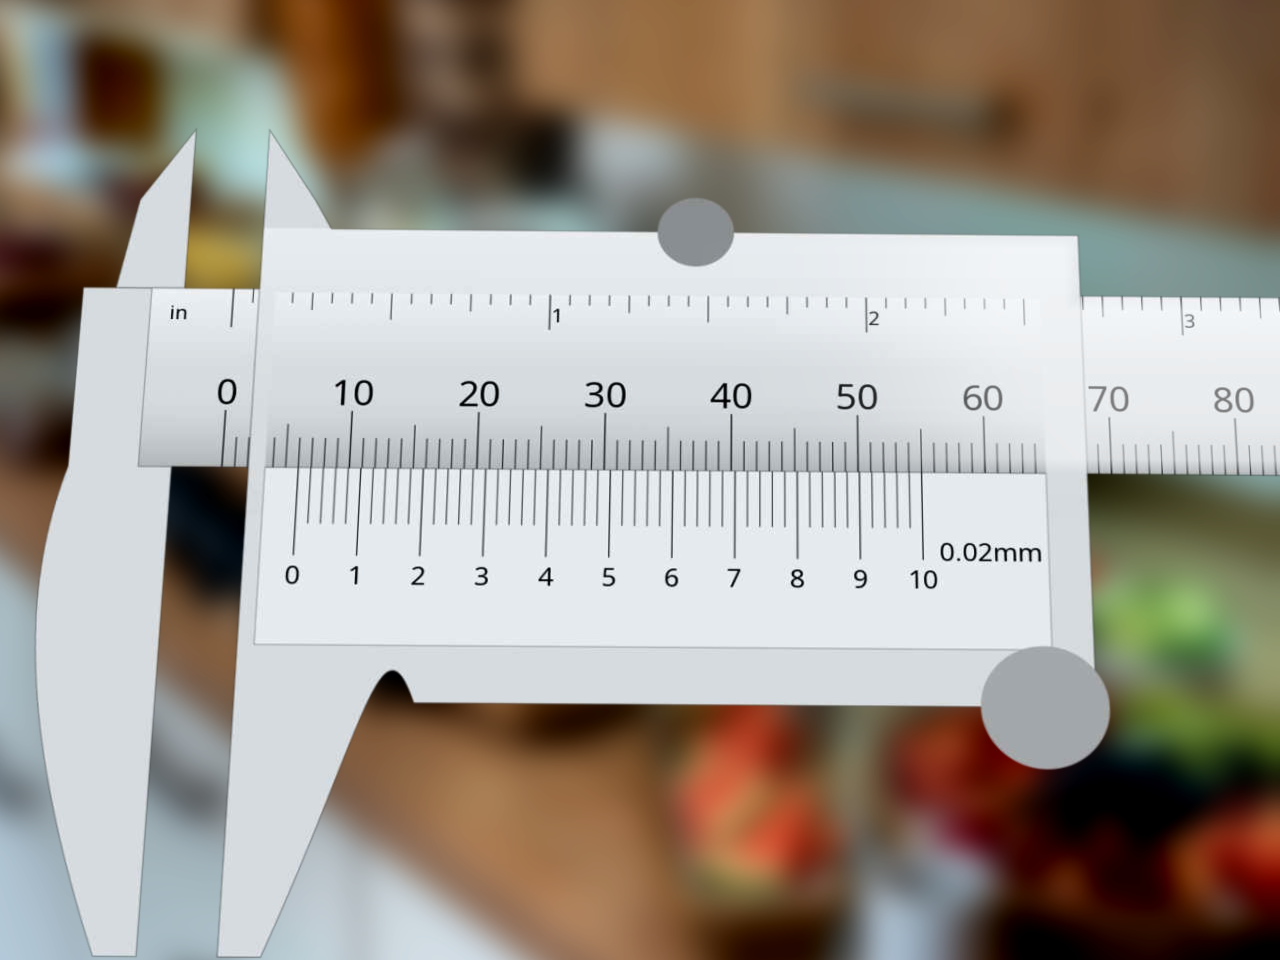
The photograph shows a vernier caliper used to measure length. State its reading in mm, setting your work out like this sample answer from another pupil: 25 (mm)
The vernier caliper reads 6.0 (mm)
